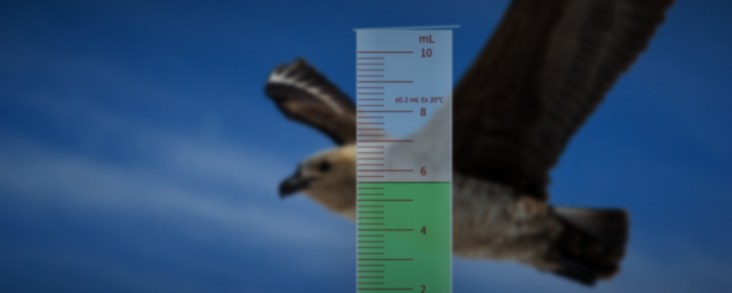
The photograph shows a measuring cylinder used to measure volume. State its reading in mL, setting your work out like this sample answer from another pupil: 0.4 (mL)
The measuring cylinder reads 5.6 (mL)
